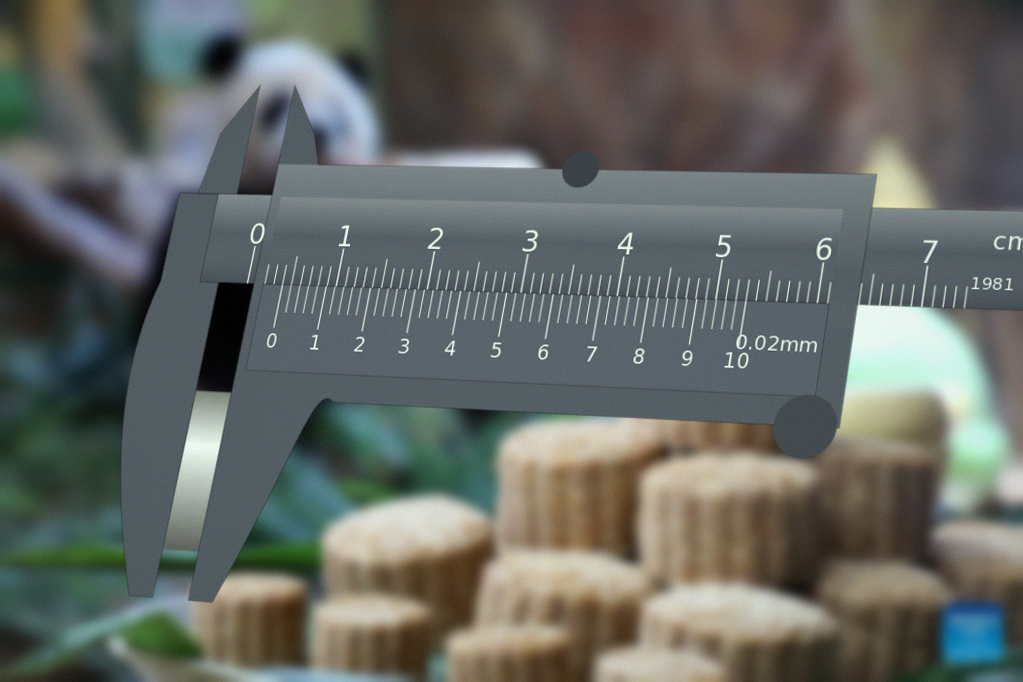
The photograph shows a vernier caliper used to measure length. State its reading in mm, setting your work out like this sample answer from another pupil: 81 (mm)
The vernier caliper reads 4.0 (mm)
